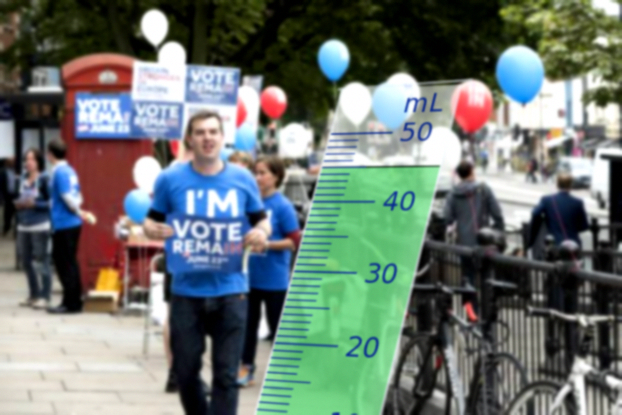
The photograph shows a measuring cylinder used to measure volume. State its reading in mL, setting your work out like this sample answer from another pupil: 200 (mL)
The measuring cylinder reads 45 (mL)
